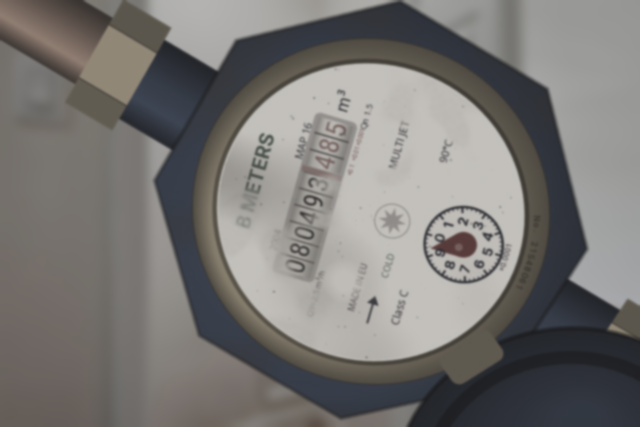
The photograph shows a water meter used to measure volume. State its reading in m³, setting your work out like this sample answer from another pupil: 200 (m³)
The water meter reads 80493.4849 (m³)
